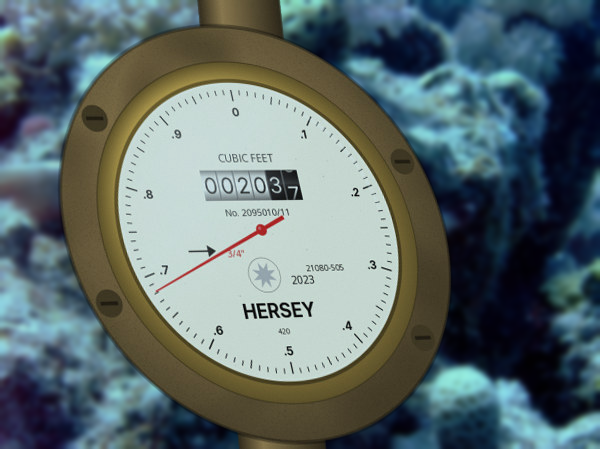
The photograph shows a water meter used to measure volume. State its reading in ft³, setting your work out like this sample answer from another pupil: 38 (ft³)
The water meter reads 2036.68 (ft³)
